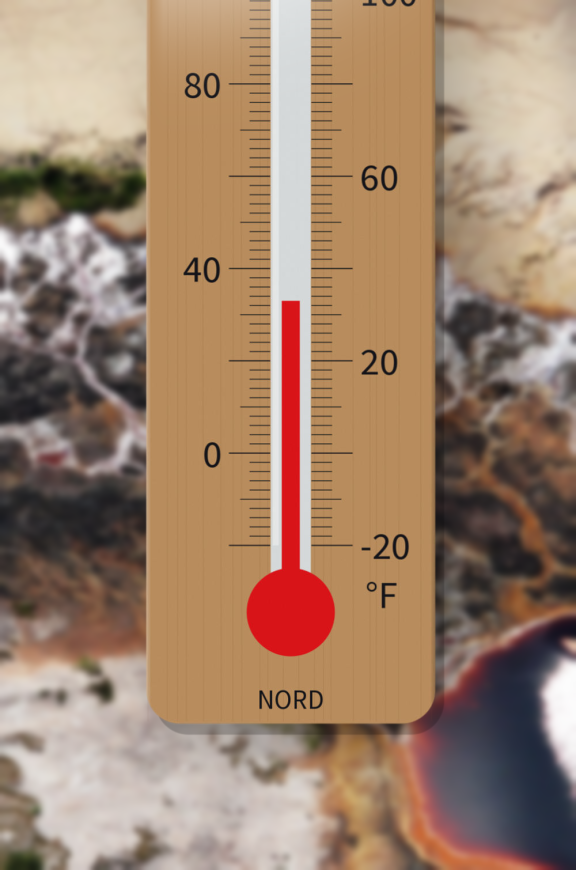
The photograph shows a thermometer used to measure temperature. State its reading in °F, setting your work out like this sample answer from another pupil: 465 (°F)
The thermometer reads 33 (°F)
